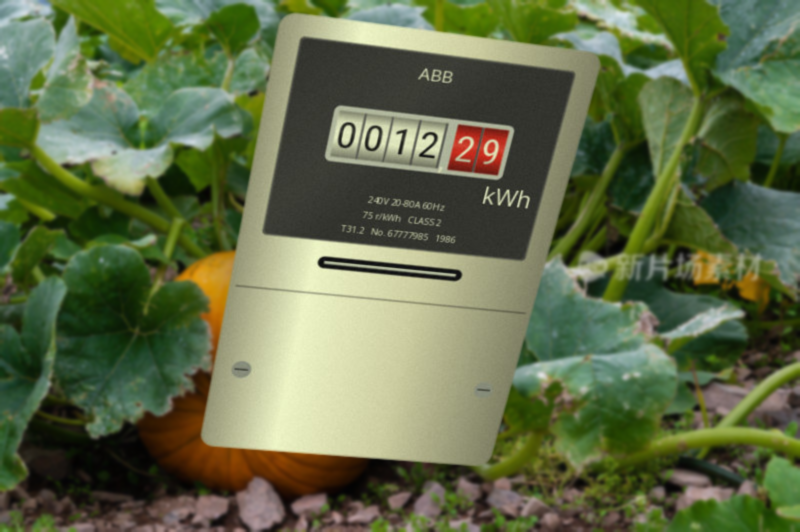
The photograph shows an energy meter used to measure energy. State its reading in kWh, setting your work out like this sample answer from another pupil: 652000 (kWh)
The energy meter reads 12.29 (kWh)
